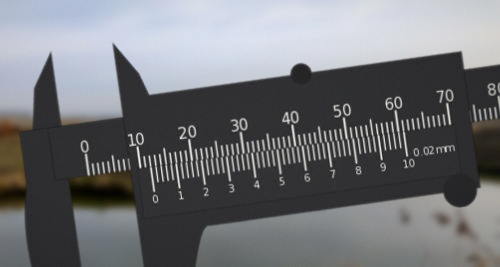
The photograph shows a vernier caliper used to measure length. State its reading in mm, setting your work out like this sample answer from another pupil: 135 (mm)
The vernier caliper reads 12.0 (mm)
